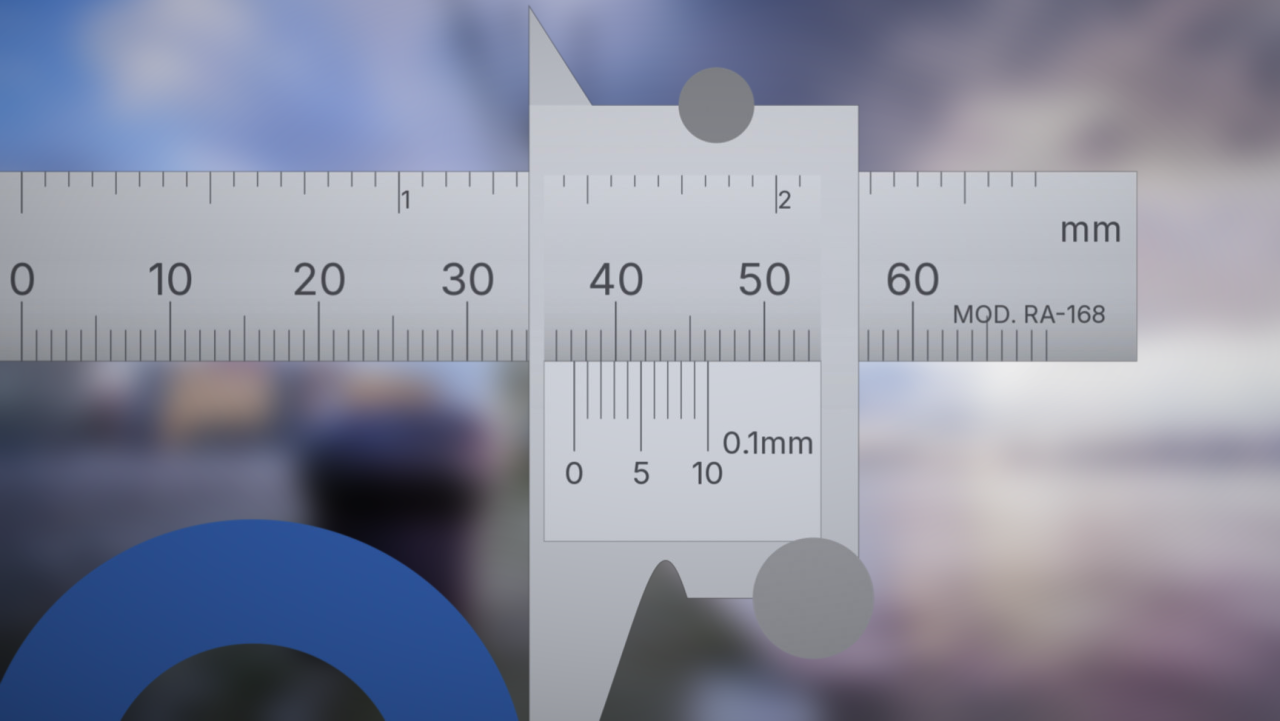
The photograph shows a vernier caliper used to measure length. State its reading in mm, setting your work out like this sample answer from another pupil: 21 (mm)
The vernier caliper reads 37.2 (mm)
